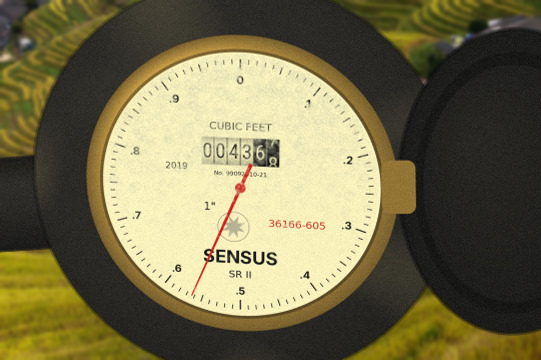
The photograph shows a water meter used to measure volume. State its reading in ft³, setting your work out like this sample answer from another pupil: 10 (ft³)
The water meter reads 4367.56 (ft³)
